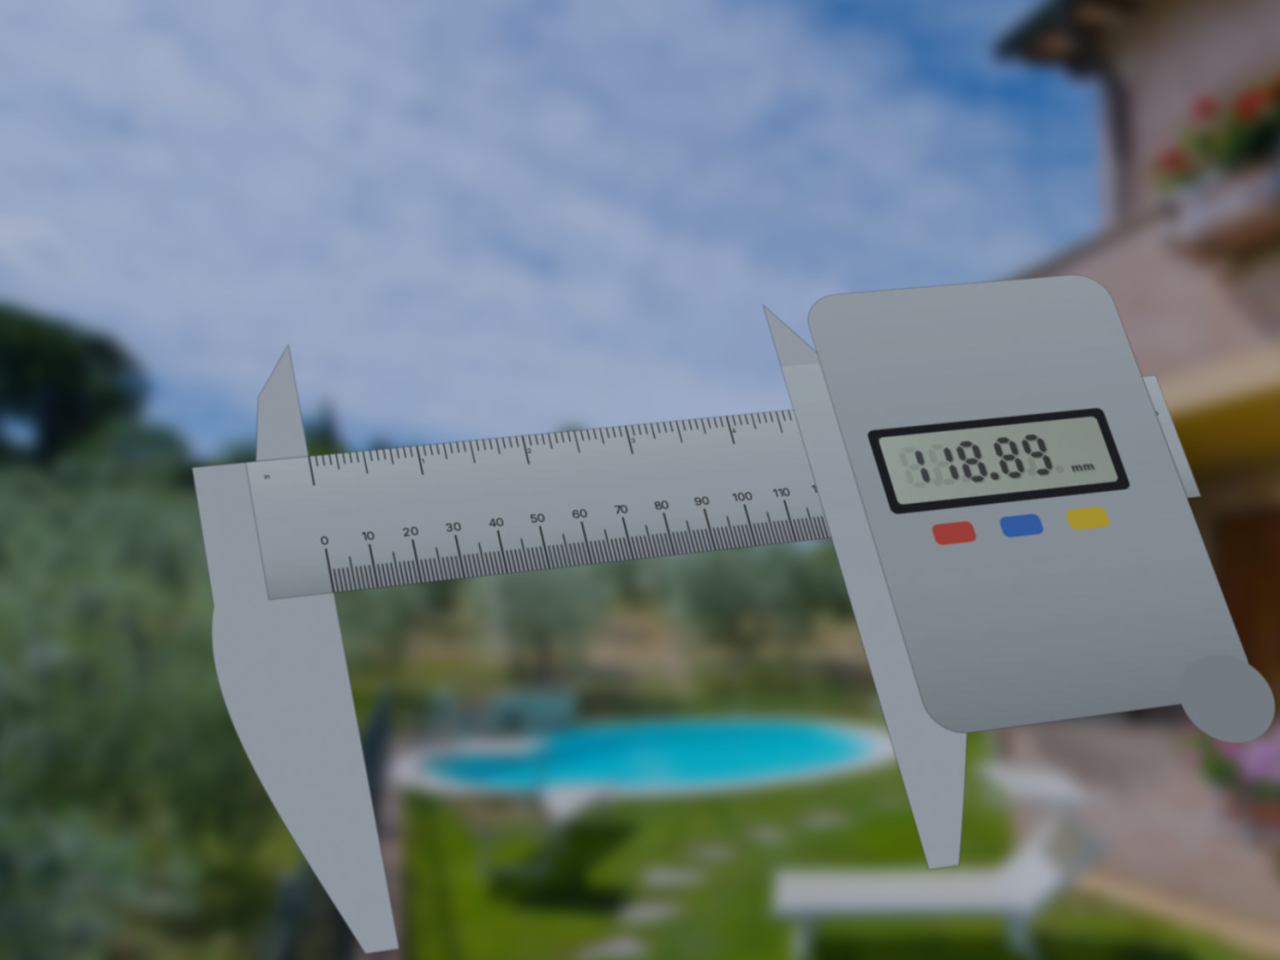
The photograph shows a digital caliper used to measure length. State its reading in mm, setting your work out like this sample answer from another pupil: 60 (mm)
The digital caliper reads 118.89 (mm)
